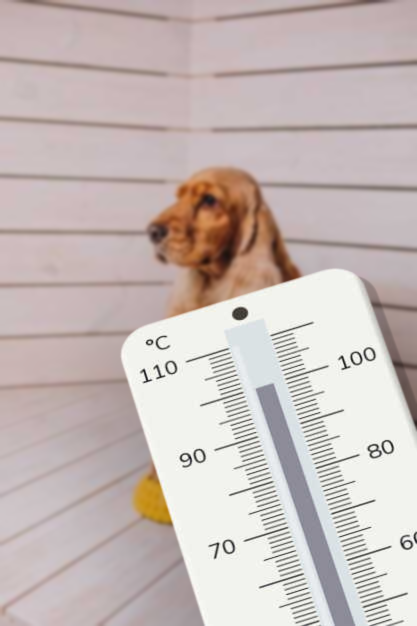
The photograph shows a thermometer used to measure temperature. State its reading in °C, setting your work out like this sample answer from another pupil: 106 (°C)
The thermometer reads 100 (°C)
